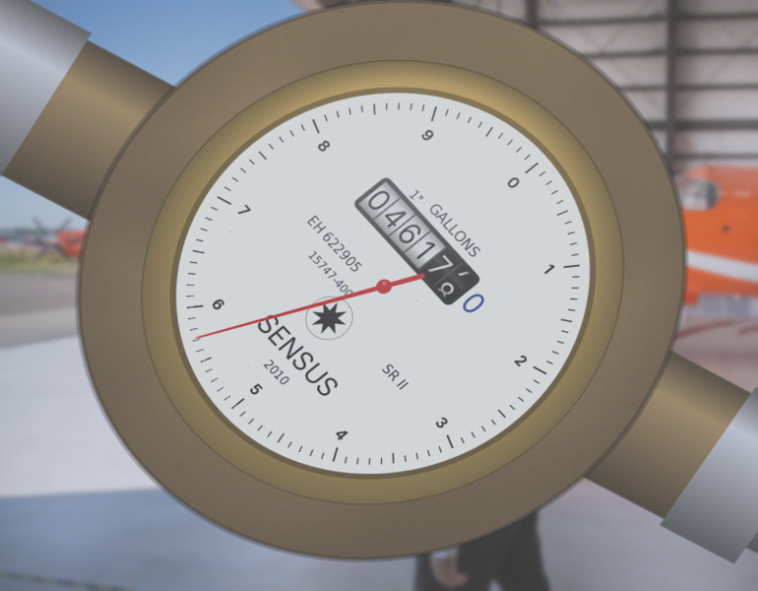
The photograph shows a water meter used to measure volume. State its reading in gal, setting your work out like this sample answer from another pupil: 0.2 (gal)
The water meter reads 461775.7 (gal)
